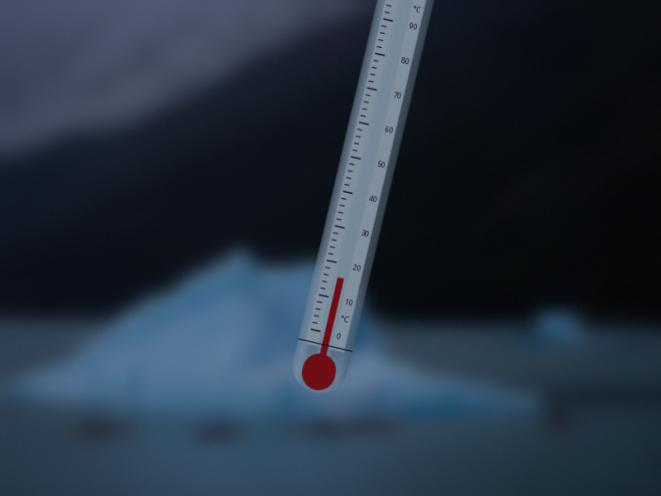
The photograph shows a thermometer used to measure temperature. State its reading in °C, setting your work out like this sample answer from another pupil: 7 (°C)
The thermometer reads 16 (°C)
